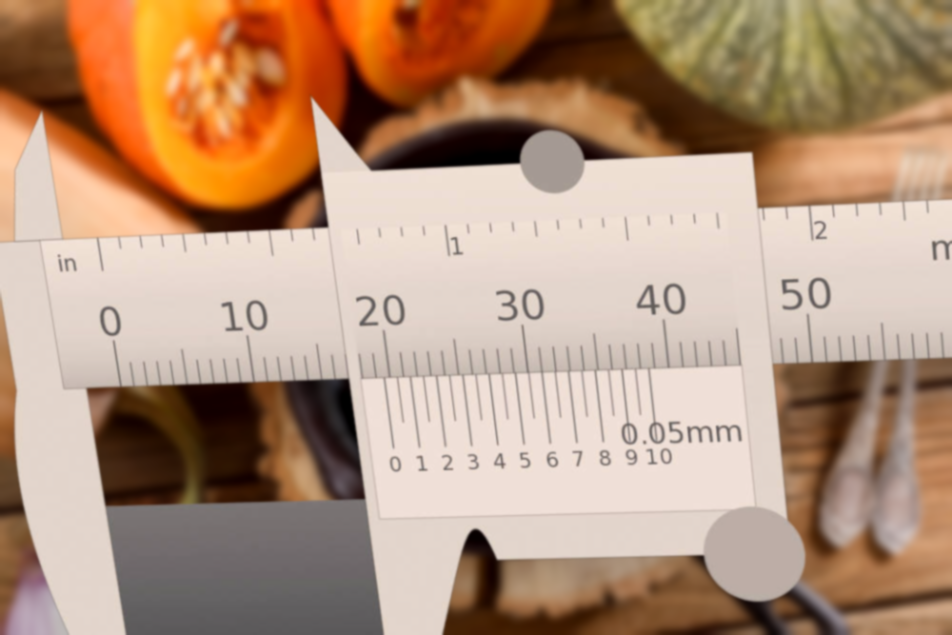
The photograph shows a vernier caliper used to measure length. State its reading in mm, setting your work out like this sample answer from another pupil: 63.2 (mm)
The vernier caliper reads 19.6 (mm)
